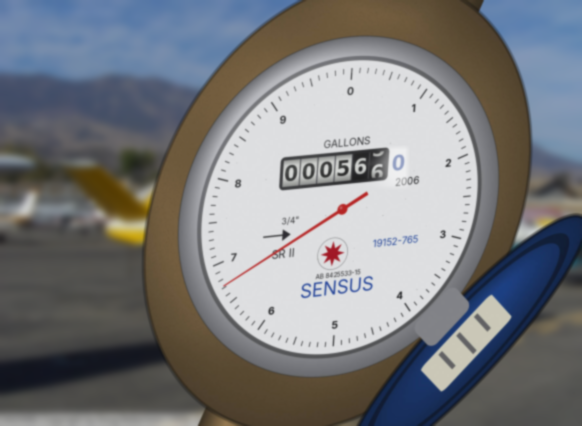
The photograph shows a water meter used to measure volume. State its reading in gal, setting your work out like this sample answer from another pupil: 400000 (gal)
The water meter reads 5656.7 (gal)
